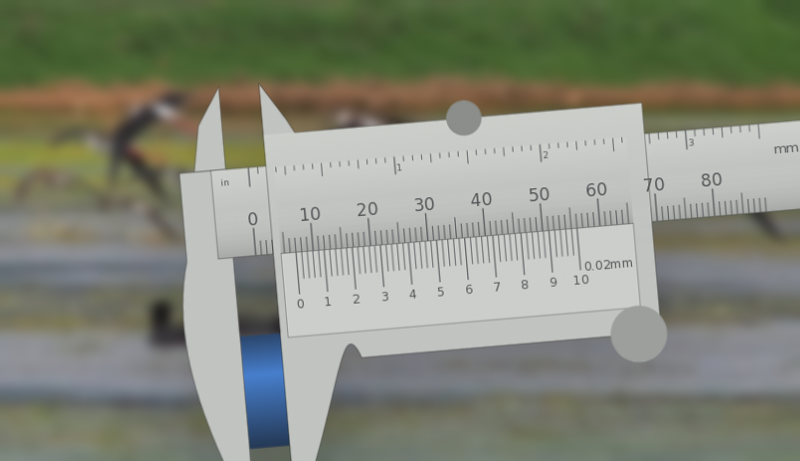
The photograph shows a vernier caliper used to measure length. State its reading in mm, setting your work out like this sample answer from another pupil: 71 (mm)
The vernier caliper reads 7.0 (mm)
